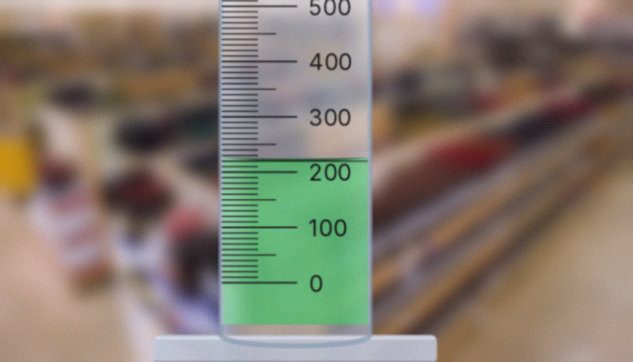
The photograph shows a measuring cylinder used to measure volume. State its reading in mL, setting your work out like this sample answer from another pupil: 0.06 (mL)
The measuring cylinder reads 220 (mL)
